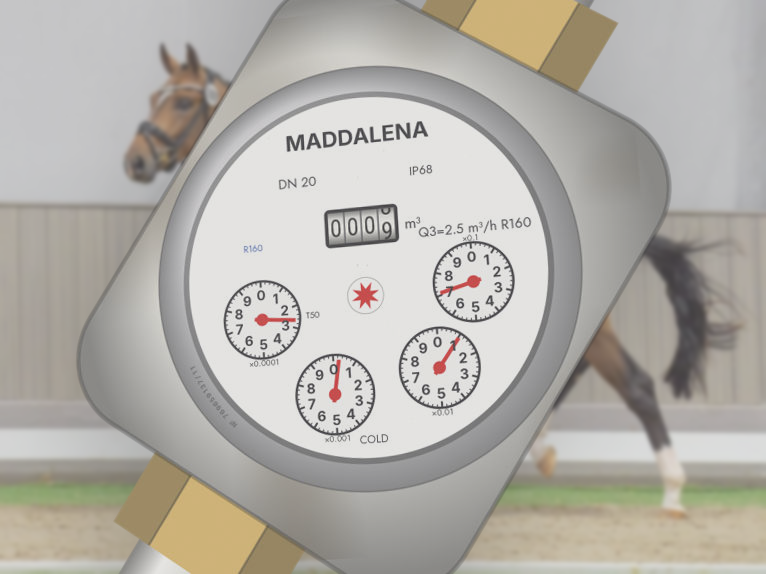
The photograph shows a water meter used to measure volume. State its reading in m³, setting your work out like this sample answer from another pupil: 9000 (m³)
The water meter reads 8.7102 (m³)
